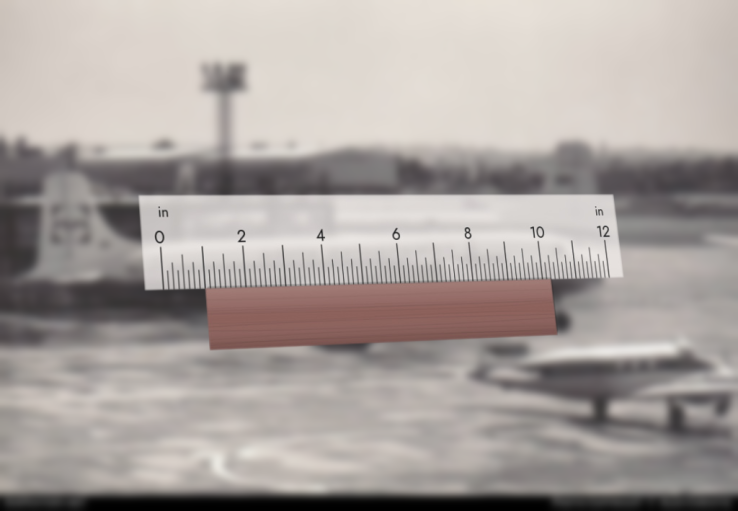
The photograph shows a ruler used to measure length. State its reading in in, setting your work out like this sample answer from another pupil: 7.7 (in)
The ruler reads 9.25 (in)
